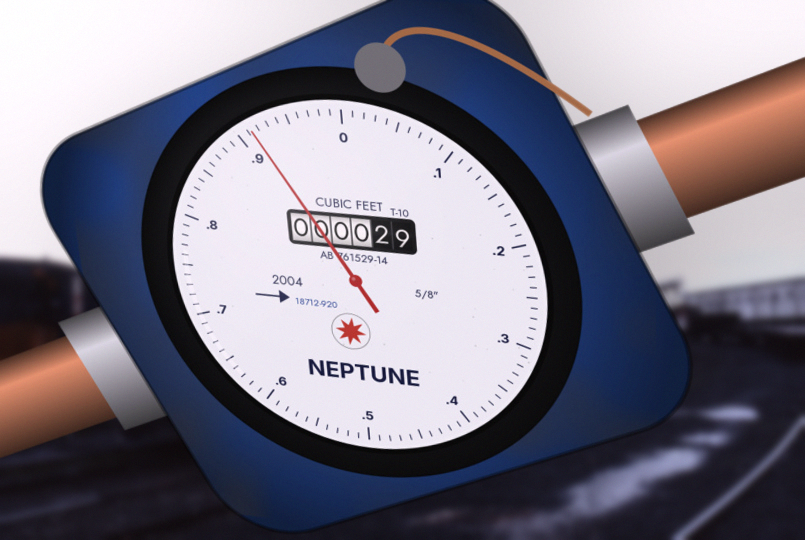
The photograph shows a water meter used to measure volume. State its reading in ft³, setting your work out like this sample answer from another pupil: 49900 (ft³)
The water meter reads 28.91 (ft³)
